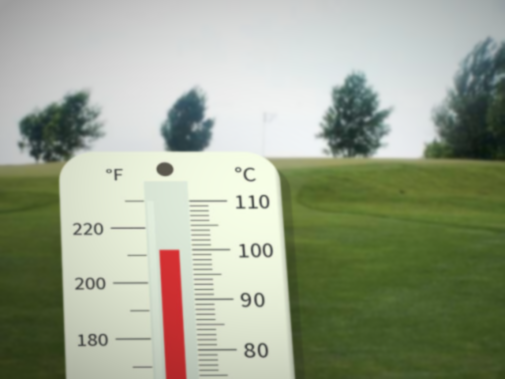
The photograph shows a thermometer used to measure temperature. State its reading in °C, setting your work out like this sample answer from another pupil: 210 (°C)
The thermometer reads 100 (°C)
